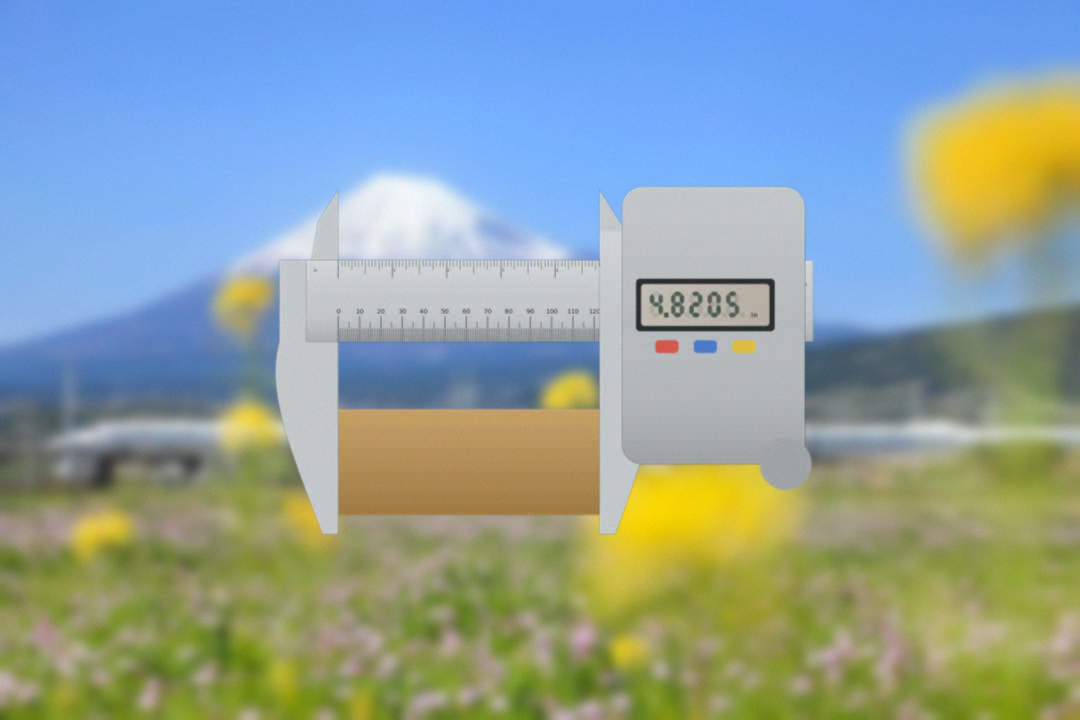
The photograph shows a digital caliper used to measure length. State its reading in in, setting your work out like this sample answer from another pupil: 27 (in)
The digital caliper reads 4.8205 (in)
